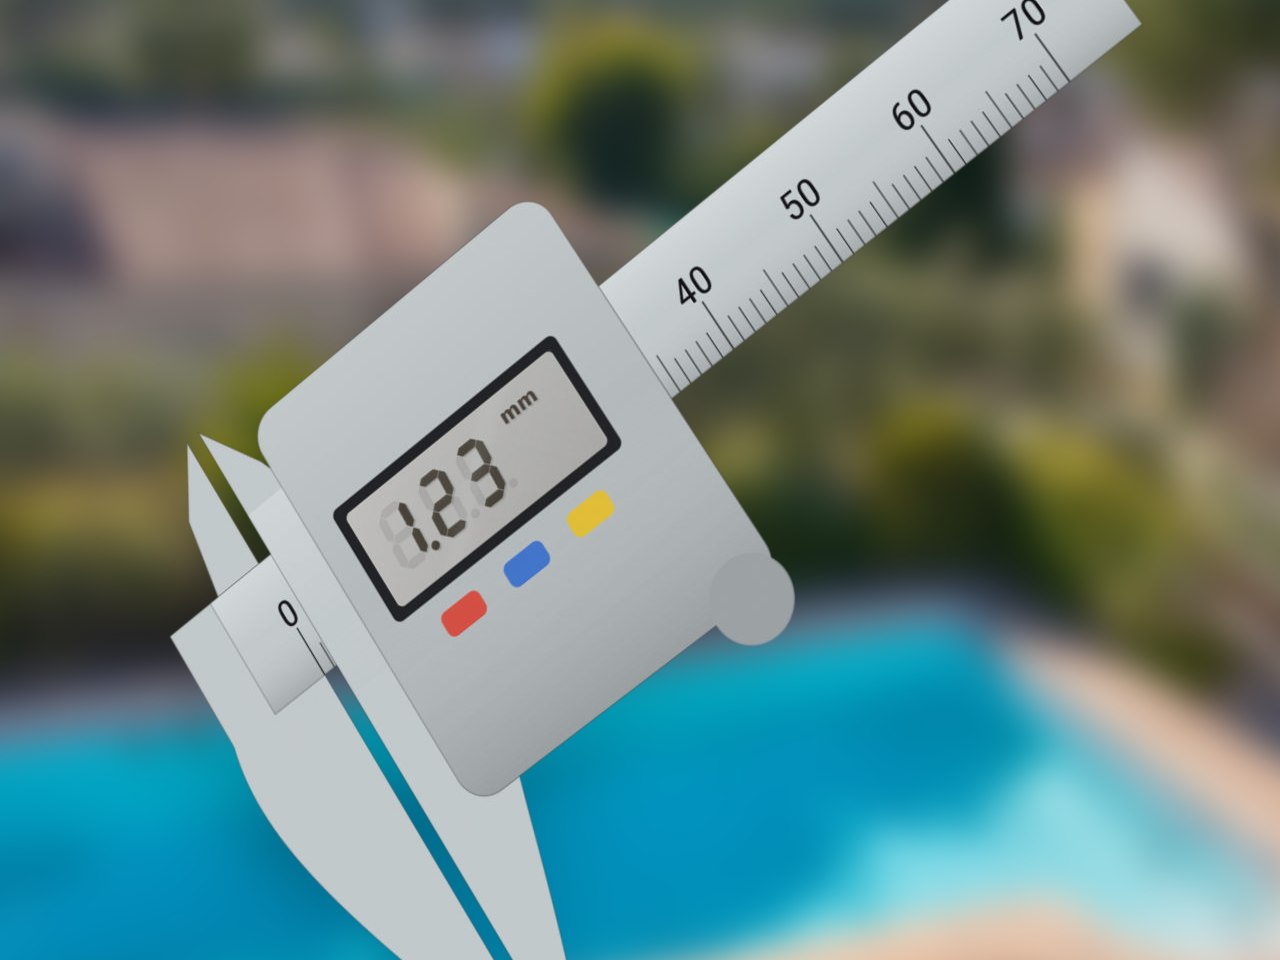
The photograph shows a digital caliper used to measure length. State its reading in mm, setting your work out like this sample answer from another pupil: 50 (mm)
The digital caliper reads 1.23 (mm)
